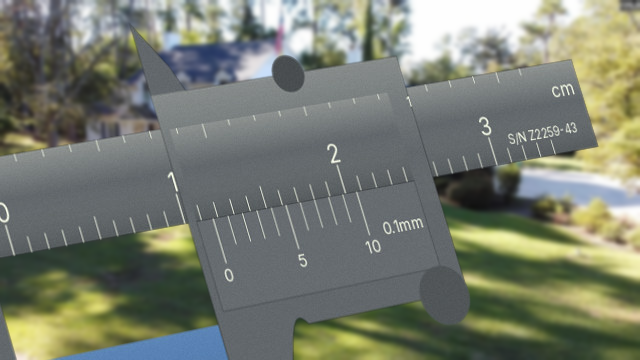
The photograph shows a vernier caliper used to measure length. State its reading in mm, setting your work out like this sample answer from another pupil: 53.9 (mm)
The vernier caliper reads 11.7 (mm)
